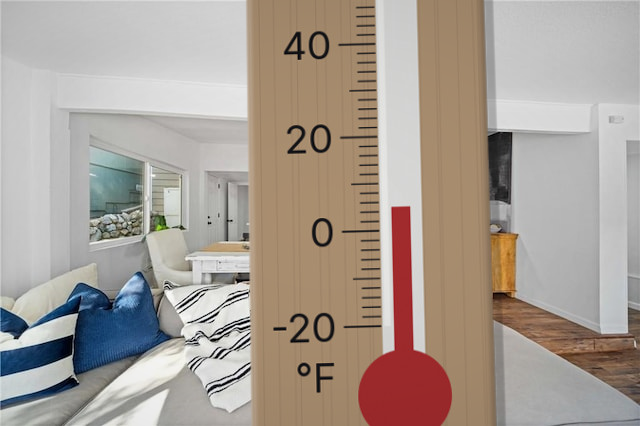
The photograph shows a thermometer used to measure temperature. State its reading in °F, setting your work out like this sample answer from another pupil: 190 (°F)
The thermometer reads 5 (°F)
